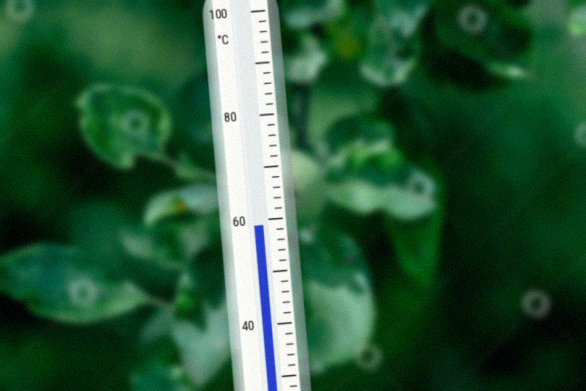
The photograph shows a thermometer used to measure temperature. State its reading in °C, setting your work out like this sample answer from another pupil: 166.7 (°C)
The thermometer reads 59 (°C)
